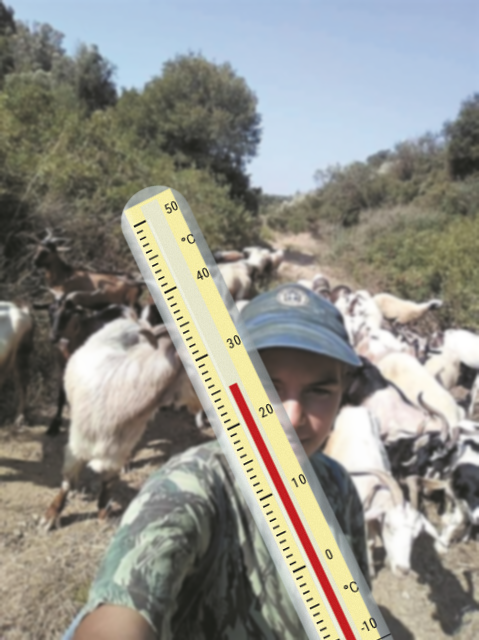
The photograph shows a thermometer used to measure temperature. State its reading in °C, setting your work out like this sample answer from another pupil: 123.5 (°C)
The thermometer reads 25 (°C)
